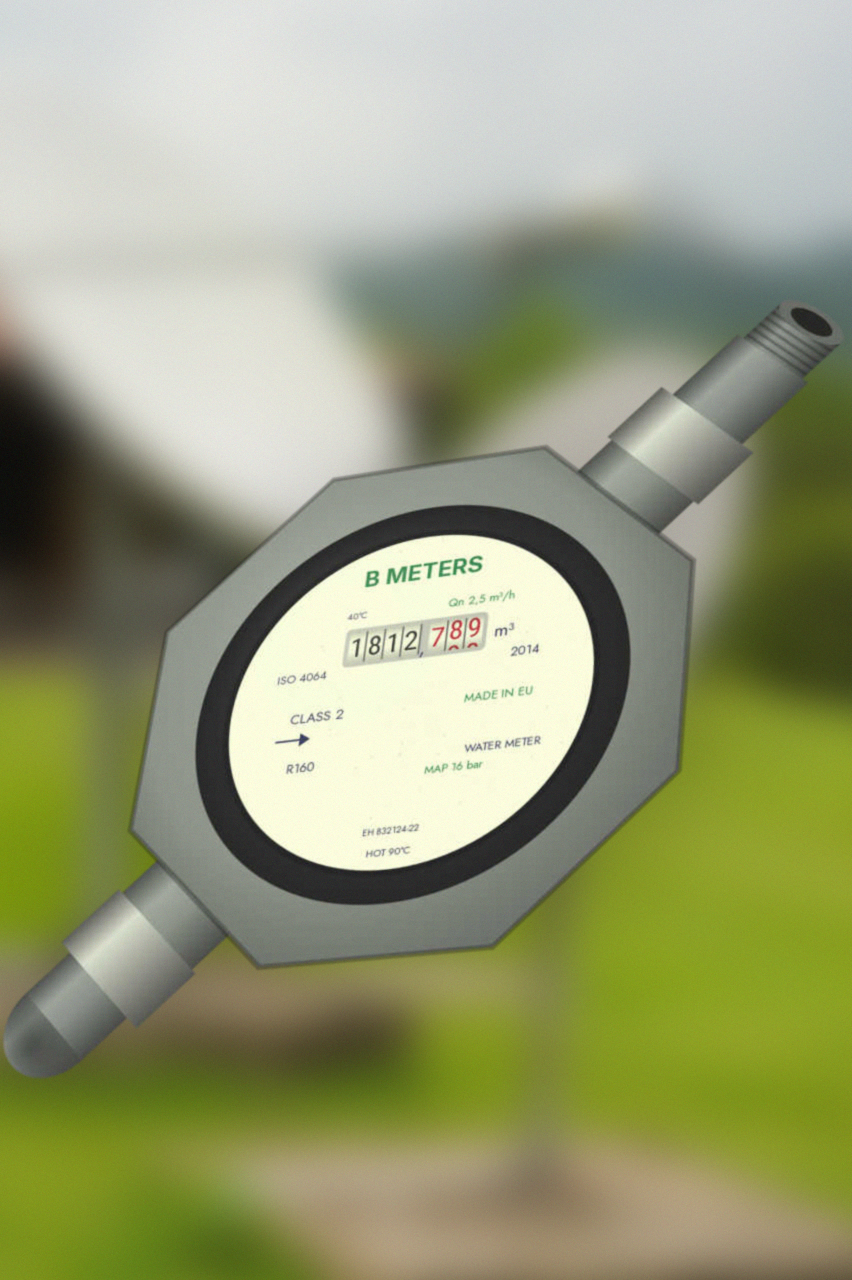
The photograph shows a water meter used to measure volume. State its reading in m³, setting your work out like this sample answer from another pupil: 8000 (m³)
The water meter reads 1812.789 (m³)
